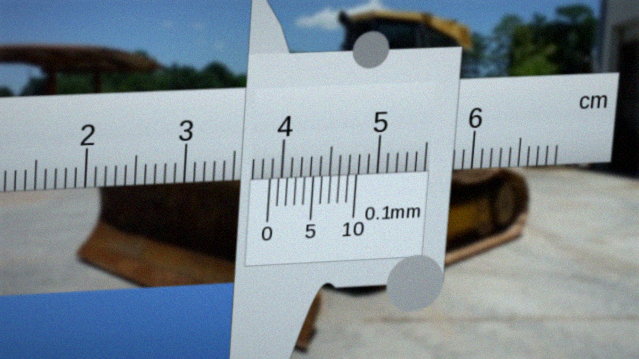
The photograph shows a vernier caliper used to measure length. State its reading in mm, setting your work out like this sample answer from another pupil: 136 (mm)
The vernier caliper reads 38.8 (mm)
